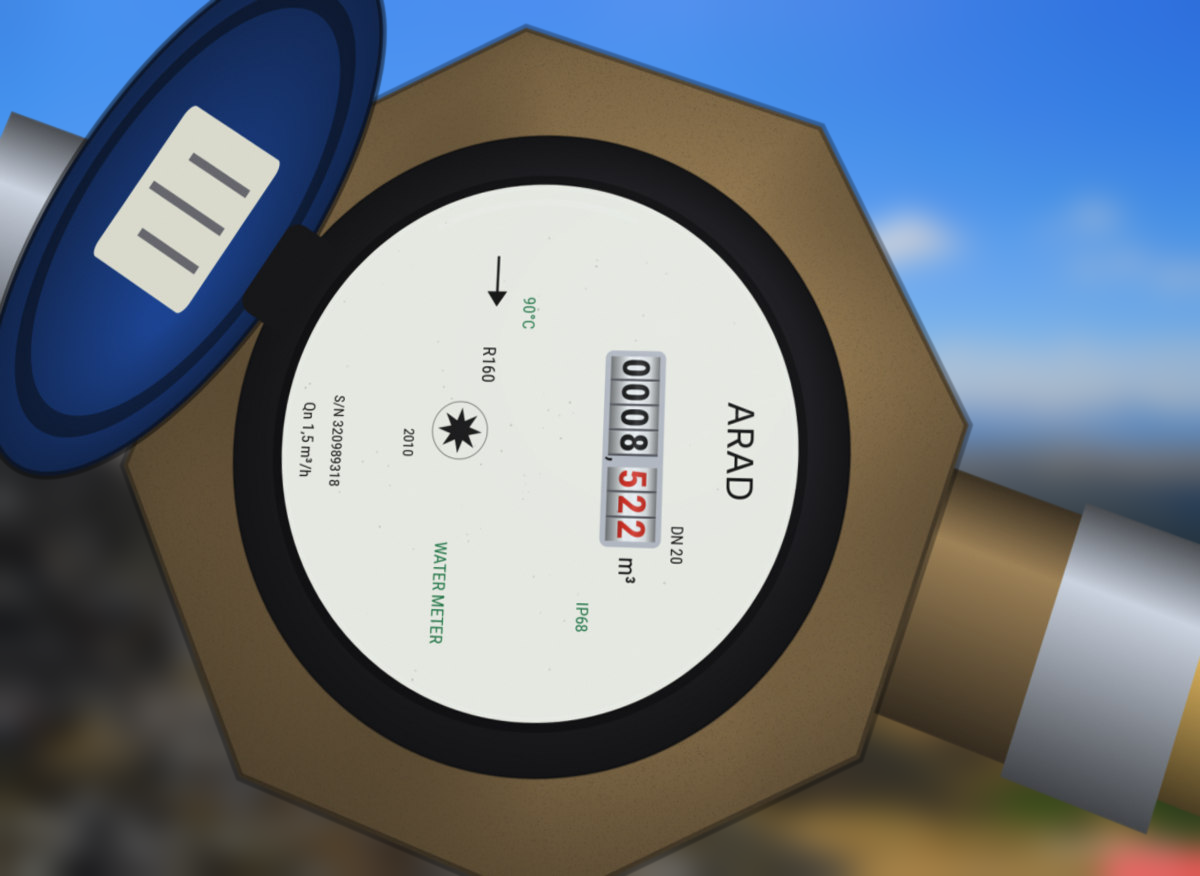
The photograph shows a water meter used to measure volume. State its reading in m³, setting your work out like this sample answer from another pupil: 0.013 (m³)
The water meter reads 8.522 (m³)
